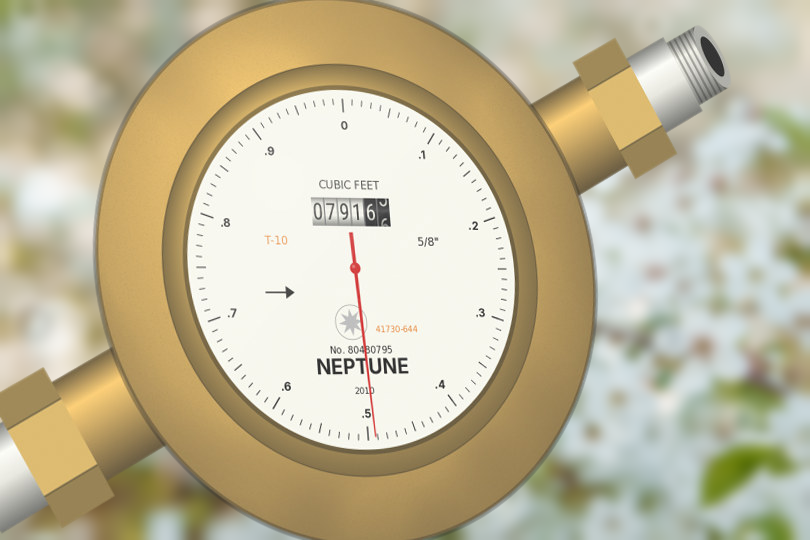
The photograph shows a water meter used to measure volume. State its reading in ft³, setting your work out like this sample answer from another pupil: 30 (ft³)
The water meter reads 79165.49 (ft³)
